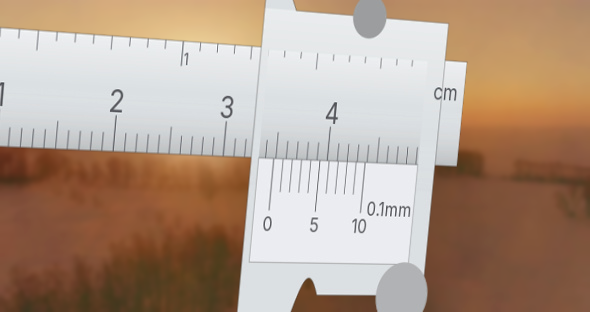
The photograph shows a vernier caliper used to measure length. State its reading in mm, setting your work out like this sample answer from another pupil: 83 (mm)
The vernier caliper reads 34.8 (mm)
